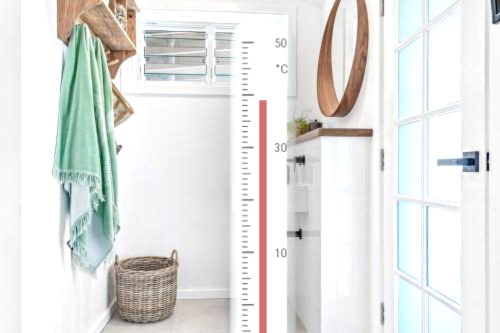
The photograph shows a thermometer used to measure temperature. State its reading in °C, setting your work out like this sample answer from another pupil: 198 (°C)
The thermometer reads 39 (°C)
